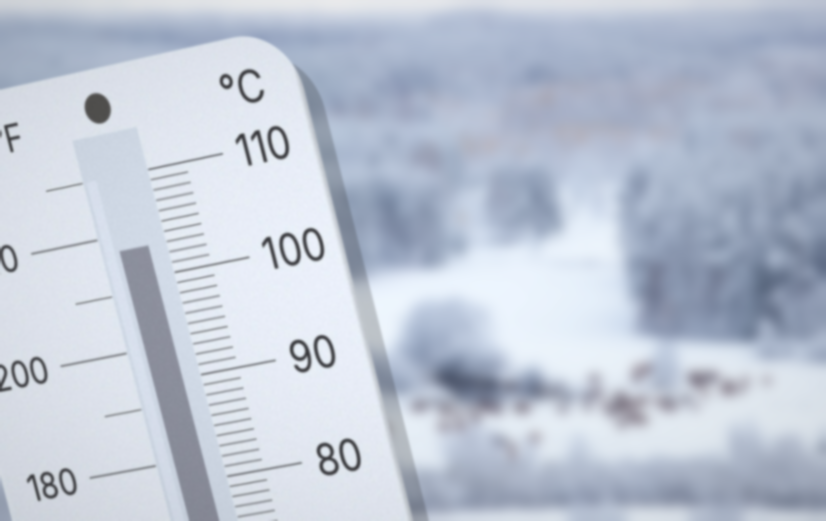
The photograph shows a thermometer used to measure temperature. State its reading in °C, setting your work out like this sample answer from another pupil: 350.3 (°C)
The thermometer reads 103 (°C)
